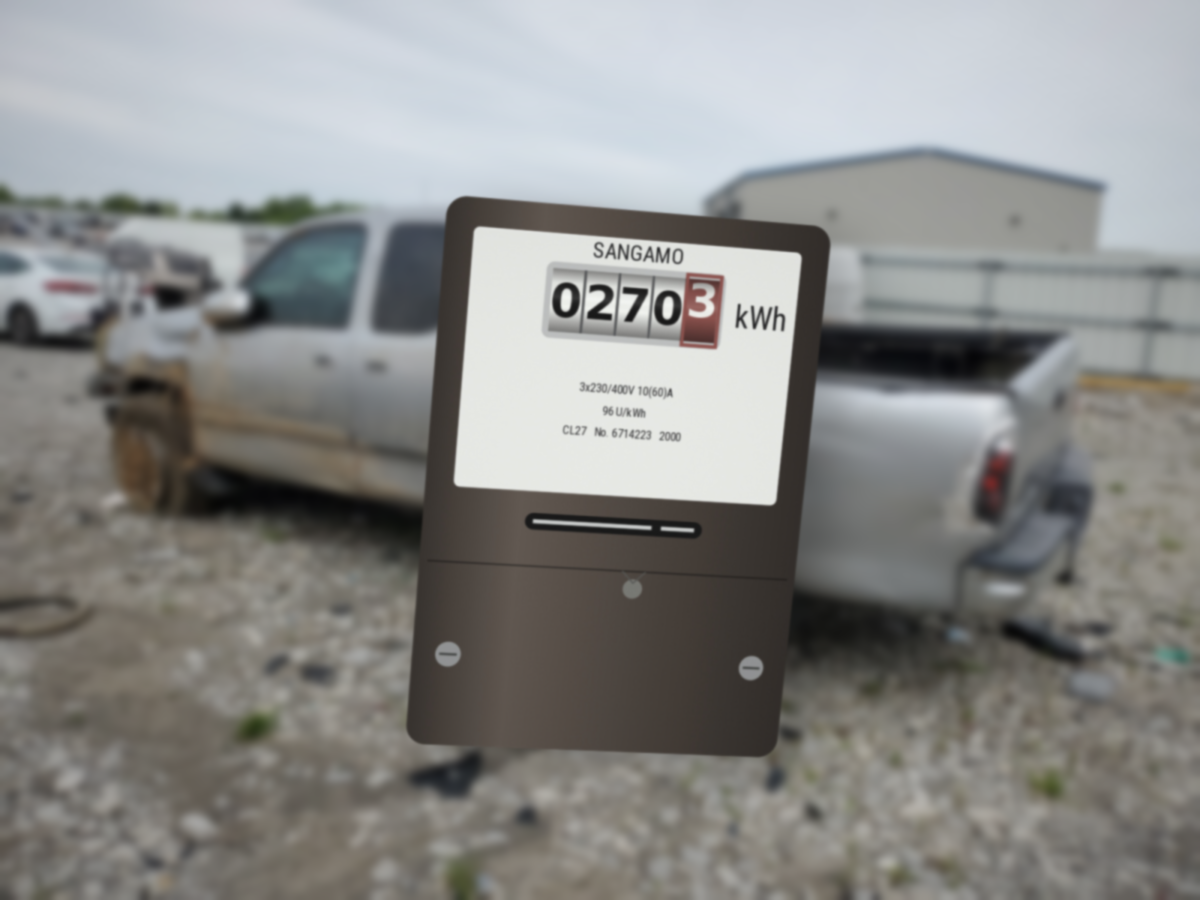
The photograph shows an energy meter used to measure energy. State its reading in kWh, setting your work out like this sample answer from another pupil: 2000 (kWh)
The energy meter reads 270.3 (kWh)
